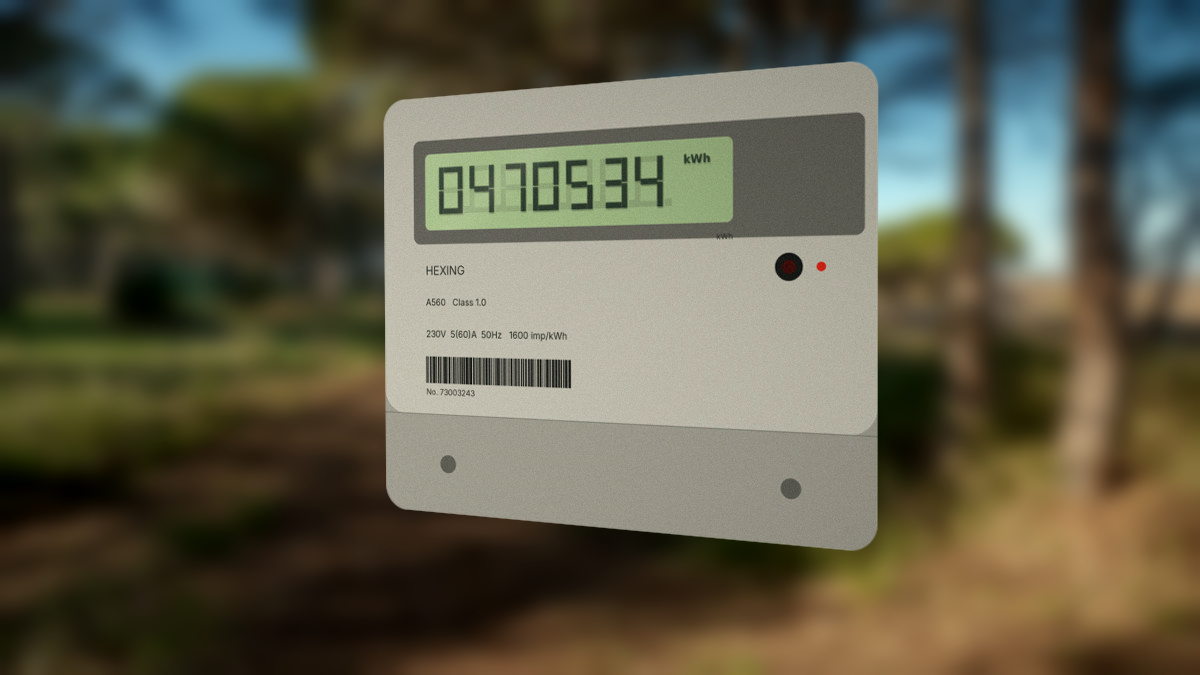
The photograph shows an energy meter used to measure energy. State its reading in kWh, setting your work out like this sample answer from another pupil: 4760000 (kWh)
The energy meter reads 470534 (kWh)
